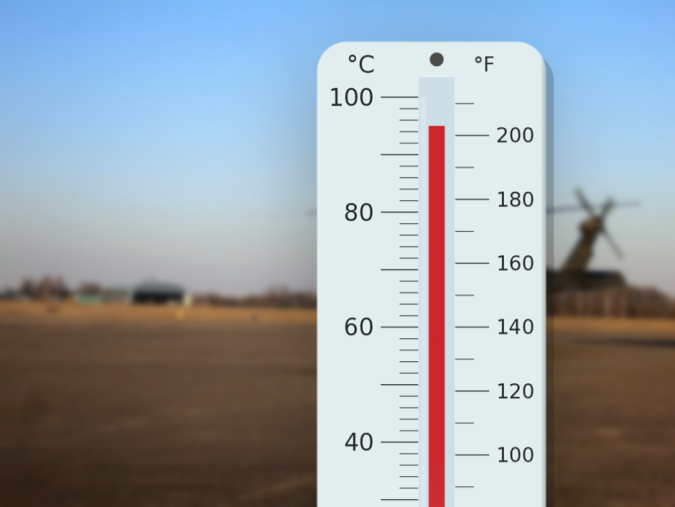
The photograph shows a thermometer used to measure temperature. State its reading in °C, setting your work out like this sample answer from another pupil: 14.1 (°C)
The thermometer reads 95 (°C)
